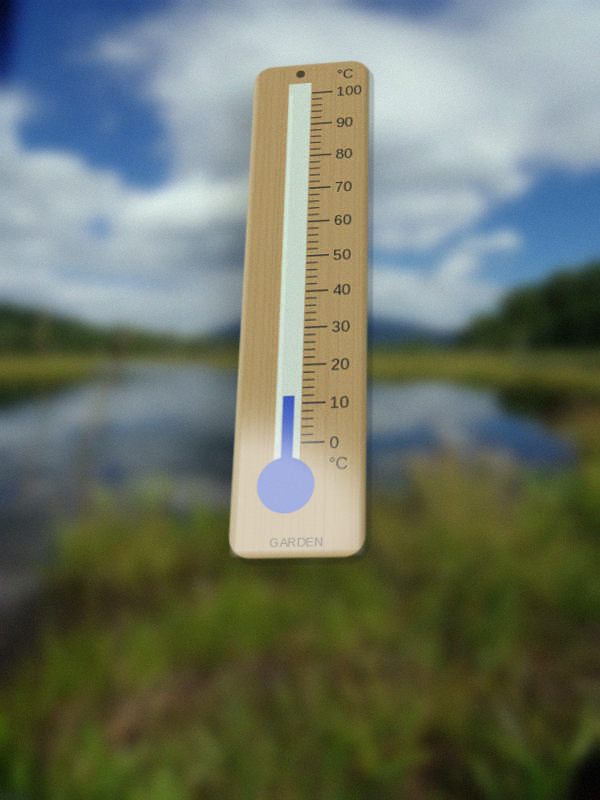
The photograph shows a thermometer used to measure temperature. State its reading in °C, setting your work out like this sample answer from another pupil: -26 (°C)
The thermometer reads 12 (°C)
